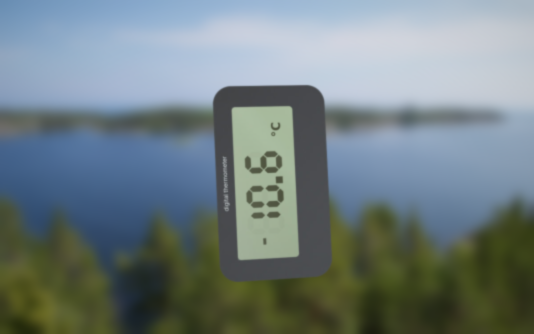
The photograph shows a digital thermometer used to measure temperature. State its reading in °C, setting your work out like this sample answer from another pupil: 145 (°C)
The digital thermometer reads -10.6 (°C)
